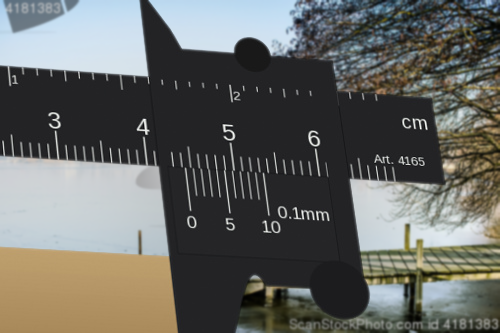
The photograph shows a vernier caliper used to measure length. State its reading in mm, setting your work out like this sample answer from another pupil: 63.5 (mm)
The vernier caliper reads 44.4 (mm)
